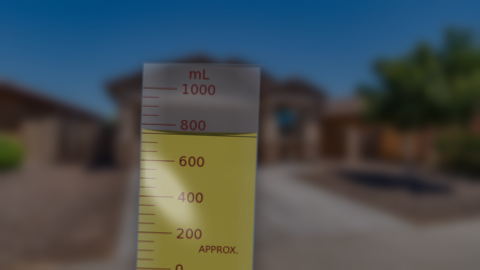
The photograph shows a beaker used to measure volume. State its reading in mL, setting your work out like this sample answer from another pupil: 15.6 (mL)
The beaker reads 750 (mL)
